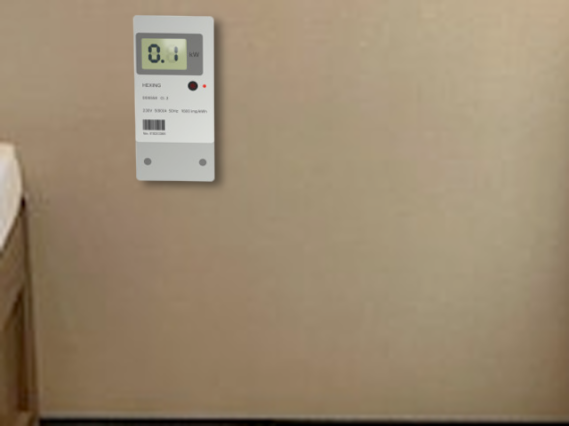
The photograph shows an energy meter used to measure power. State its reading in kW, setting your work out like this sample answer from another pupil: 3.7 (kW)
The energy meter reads 0.1 (kW)
